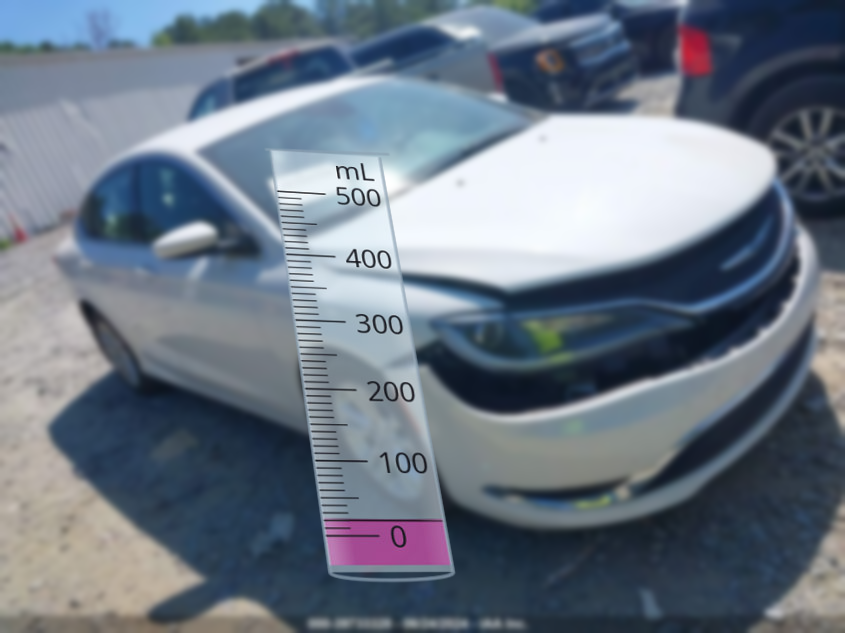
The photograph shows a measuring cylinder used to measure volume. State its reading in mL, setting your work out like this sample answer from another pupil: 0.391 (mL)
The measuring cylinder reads 20 (mL)
